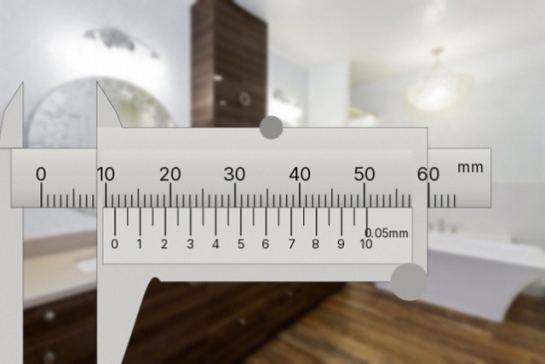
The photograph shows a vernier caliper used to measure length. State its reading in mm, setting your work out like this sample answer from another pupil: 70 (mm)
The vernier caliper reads 11.4 (mm)
